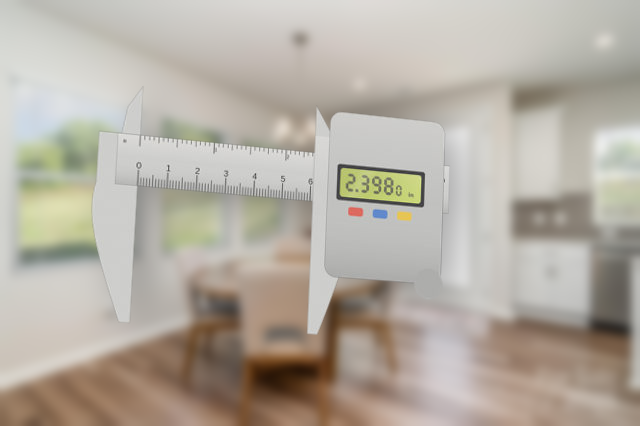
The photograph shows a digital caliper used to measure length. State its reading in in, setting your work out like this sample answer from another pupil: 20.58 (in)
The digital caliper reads 2.3980 (in)
